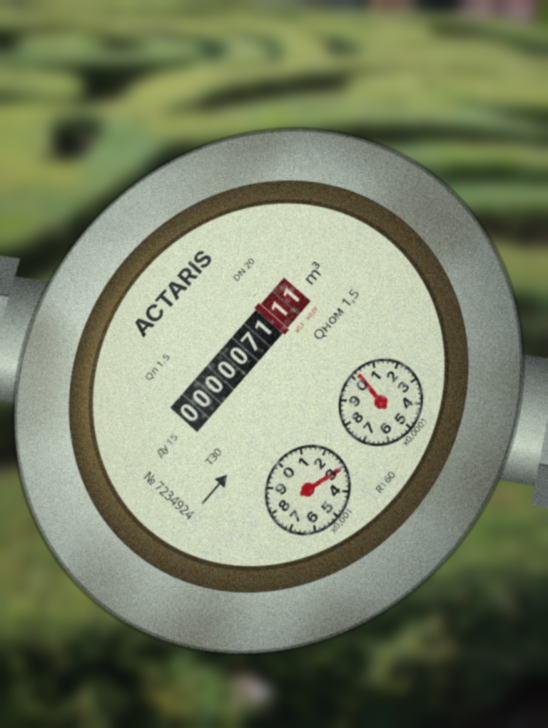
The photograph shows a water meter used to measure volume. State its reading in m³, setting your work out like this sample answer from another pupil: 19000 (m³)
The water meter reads 71.1130 (m³)
